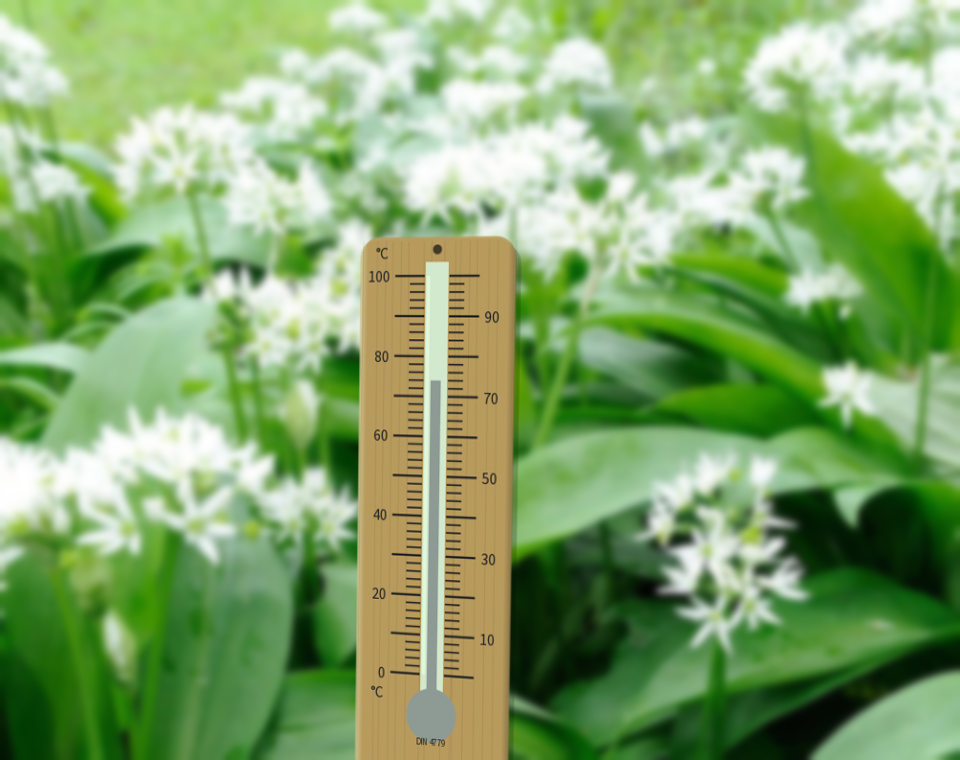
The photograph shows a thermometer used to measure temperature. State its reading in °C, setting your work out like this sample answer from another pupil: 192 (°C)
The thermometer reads 74 (°C)
